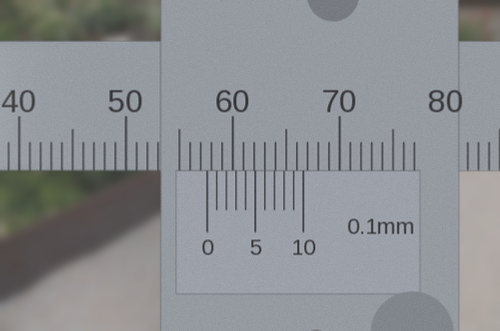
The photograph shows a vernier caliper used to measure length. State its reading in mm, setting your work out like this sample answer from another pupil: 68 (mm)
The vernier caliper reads 57.6 (mm)
